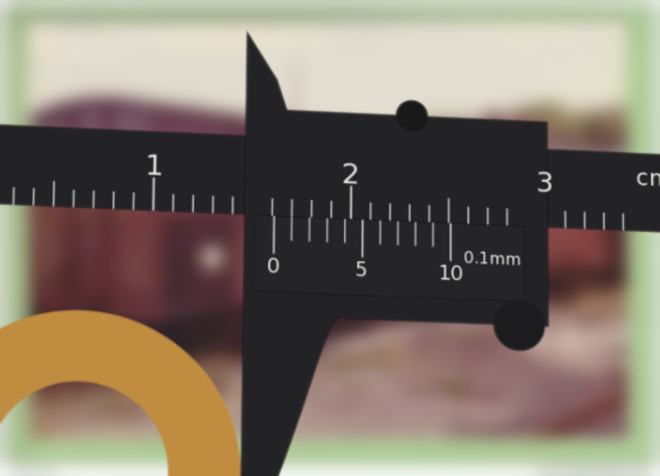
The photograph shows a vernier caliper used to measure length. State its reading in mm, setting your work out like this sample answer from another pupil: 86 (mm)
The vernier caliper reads 16.1 (mm)
